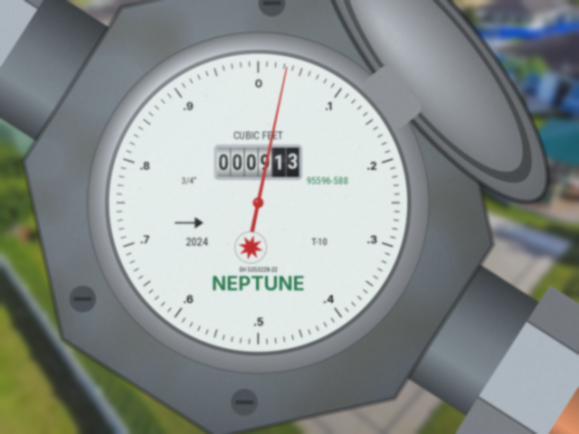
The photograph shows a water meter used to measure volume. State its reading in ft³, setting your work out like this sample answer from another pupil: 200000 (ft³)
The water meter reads 913.03 (ft³)
